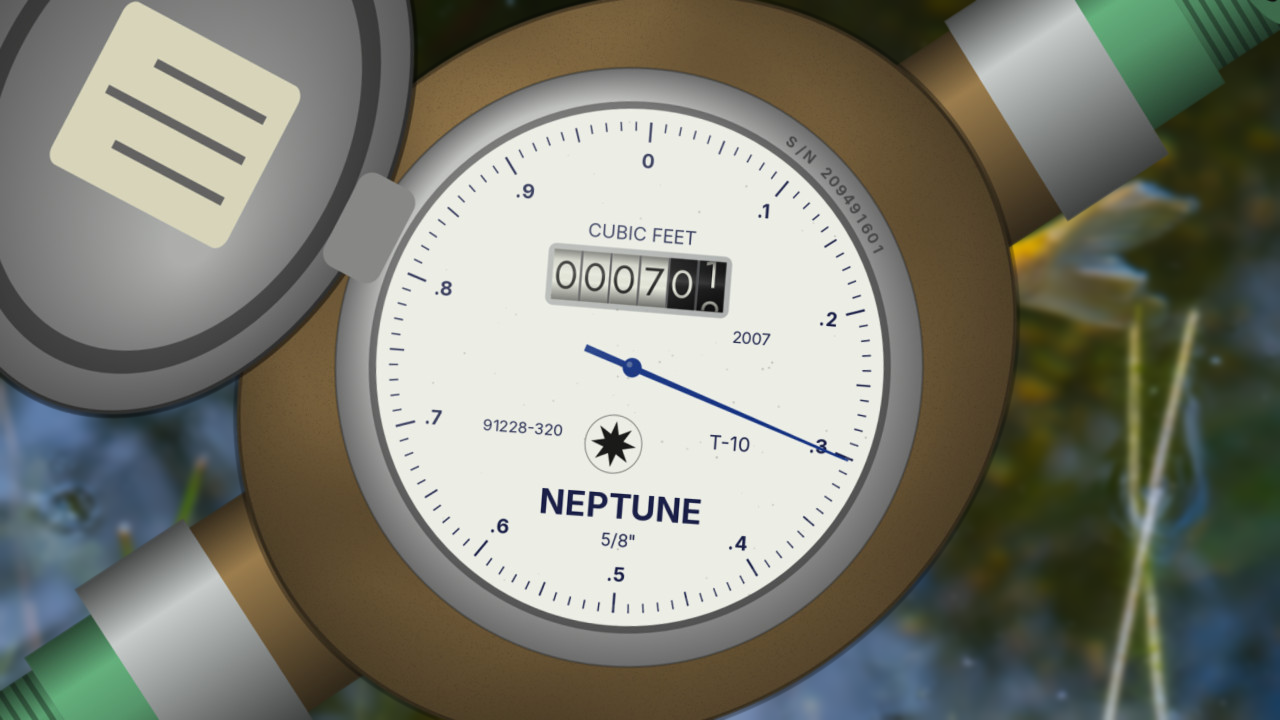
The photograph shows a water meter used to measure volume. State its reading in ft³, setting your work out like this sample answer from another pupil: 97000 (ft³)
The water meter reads 701.30 (ft³)
